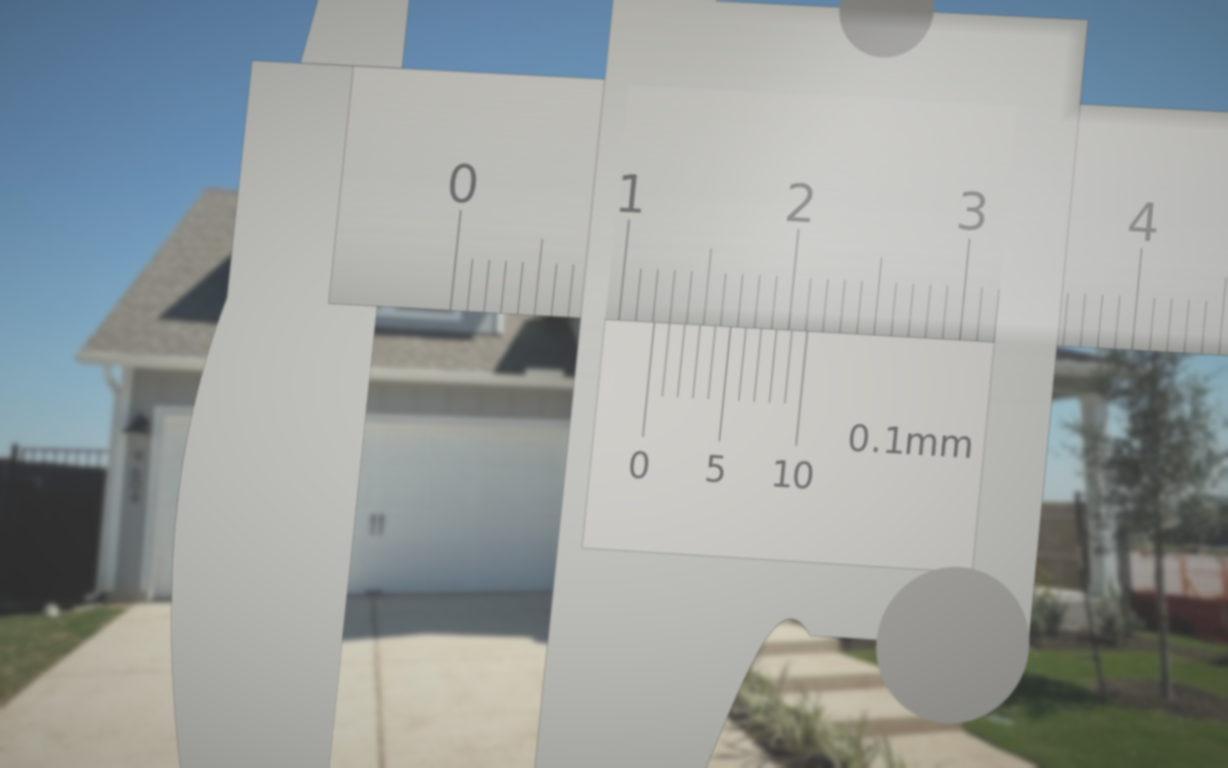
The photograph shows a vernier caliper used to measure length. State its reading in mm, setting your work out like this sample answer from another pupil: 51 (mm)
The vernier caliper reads 12.1 (mm)
